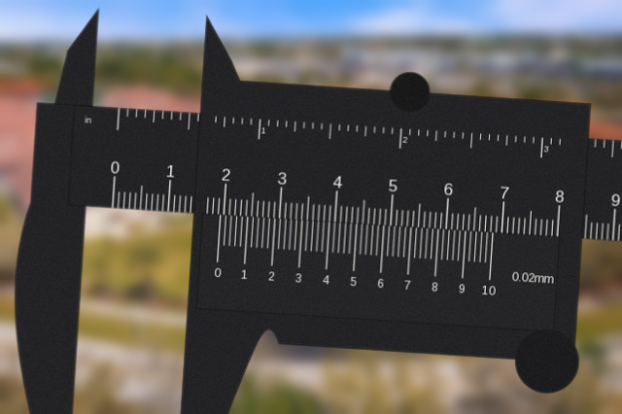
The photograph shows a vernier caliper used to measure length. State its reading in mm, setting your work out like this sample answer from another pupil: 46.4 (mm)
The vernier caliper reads 19.4 (mm)
